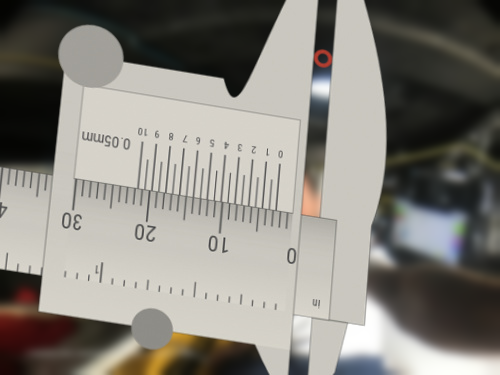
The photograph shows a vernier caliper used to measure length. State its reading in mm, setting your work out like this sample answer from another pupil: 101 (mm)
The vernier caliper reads 2.6 (mm)
